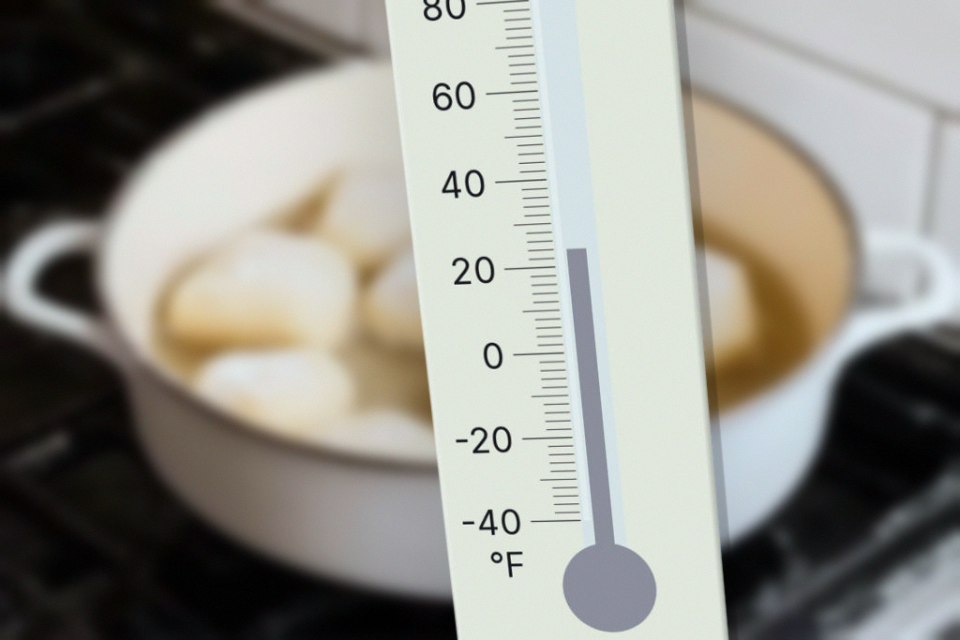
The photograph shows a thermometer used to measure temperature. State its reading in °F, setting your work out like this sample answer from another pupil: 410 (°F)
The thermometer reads 24 (°F)
